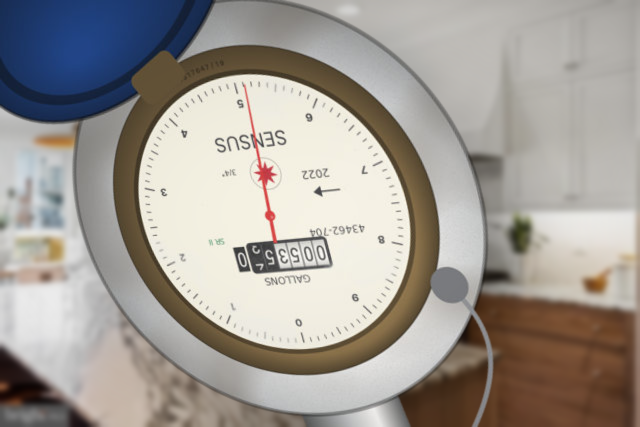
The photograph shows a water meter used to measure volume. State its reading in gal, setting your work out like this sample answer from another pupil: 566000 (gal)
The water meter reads 53525.1 (gal)
